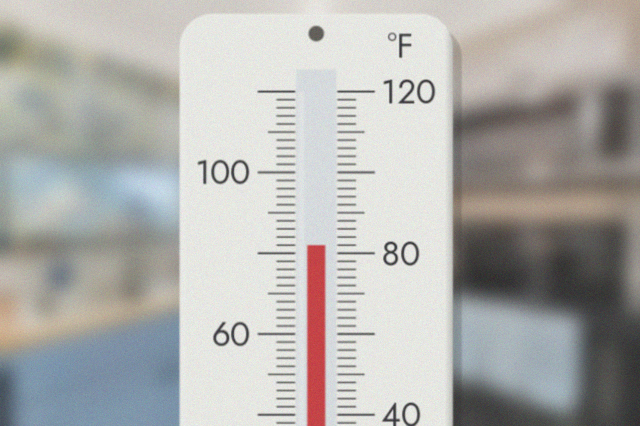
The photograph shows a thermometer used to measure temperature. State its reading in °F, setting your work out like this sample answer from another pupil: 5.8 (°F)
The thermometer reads 82 (°F)
